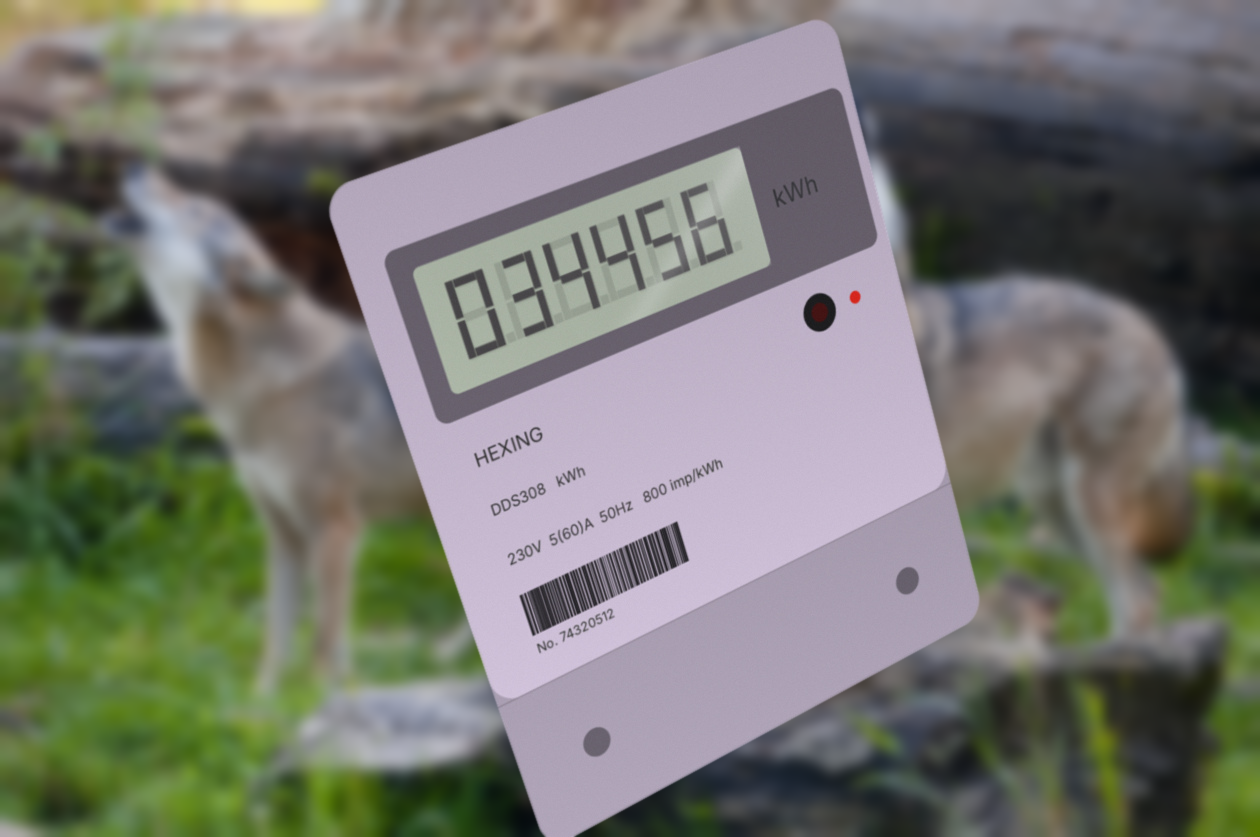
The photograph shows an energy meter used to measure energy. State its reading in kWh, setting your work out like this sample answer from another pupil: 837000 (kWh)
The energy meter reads 34456 (kWh)
